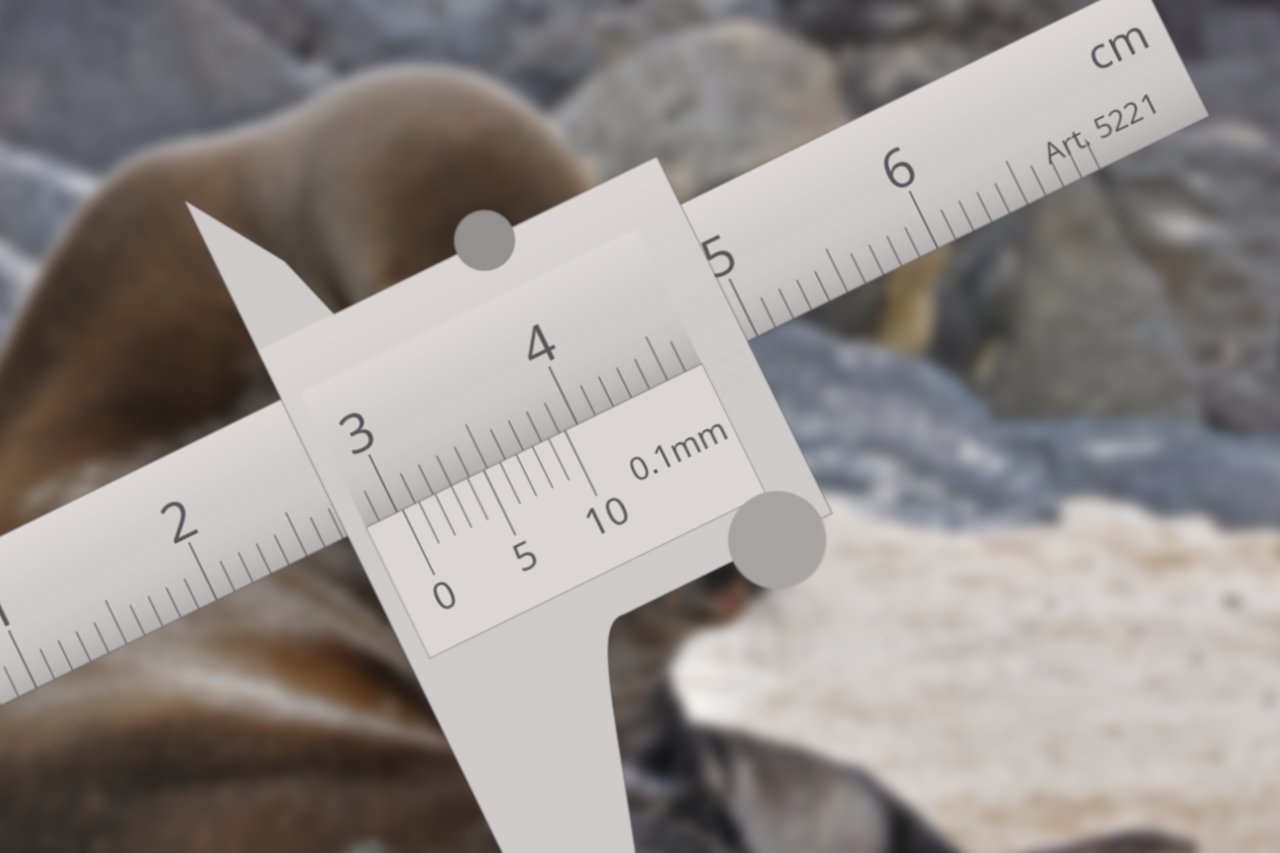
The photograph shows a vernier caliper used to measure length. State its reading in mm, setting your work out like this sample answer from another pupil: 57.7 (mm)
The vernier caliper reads 30.3 (mm)
